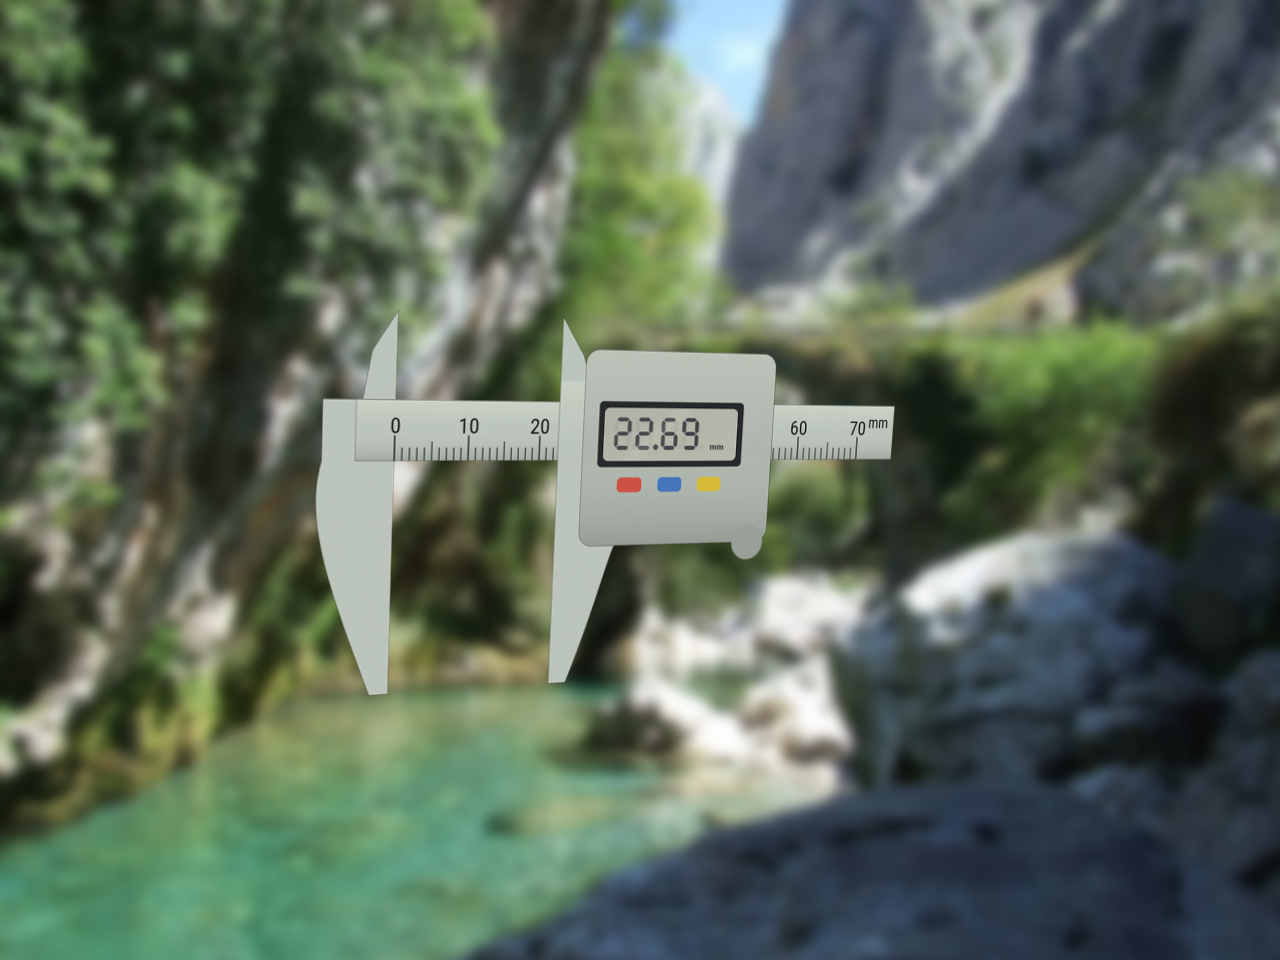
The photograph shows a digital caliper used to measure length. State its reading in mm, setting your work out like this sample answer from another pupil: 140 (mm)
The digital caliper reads 22.69 (mm)
